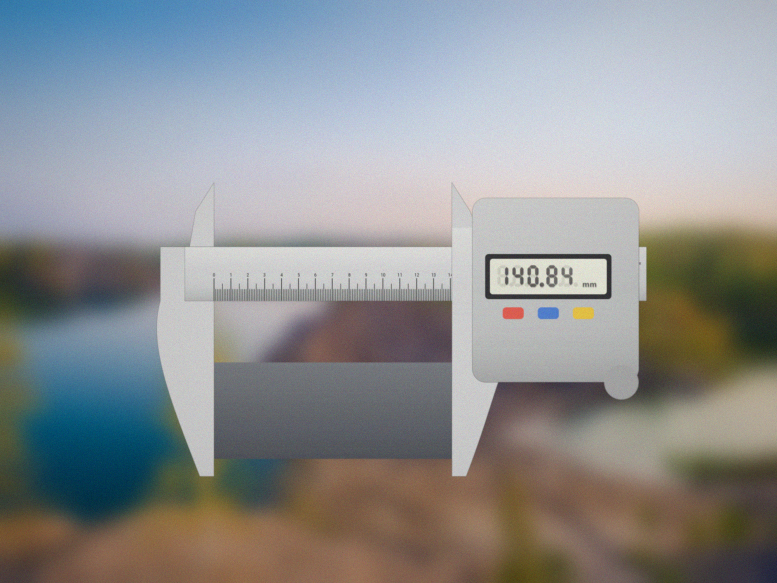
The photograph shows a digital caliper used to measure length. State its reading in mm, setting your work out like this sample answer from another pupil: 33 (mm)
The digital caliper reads 140.84 (mm)
